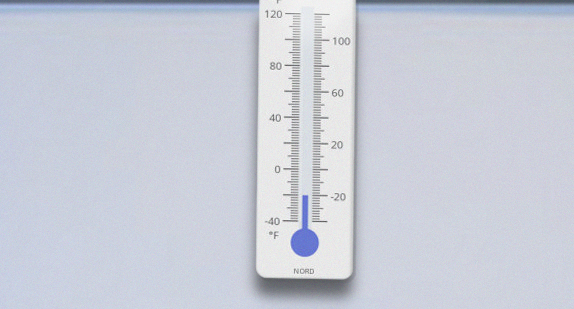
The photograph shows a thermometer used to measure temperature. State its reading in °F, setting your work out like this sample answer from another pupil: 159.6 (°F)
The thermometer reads -20 (°F)
